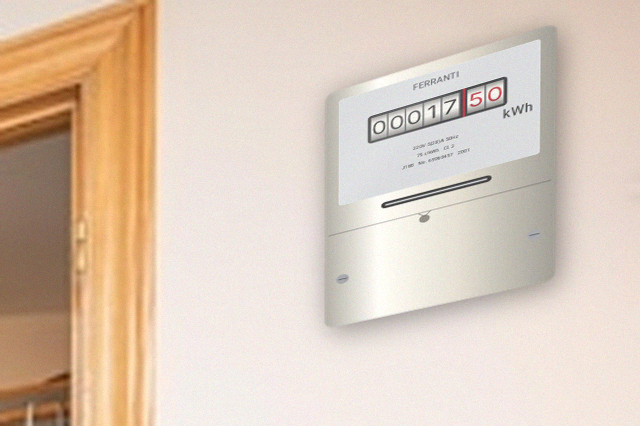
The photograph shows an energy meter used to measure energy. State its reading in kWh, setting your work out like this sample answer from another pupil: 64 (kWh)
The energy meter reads 17.50 (kWh)
